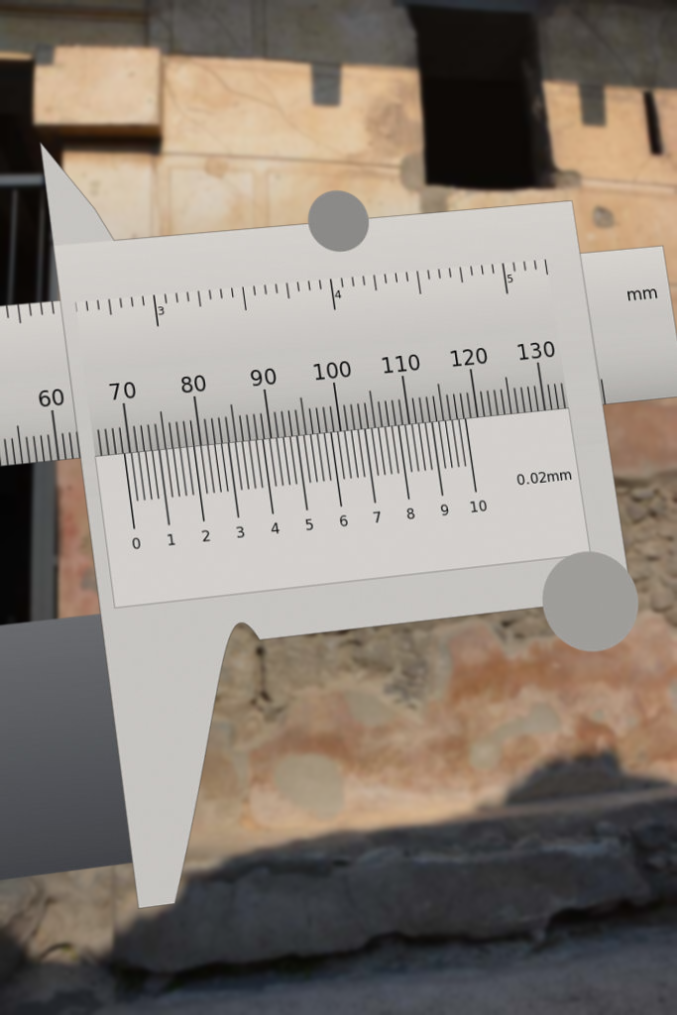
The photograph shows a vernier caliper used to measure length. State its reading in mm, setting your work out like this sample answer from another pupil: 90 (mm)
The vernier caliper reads 69.2 (mm)
